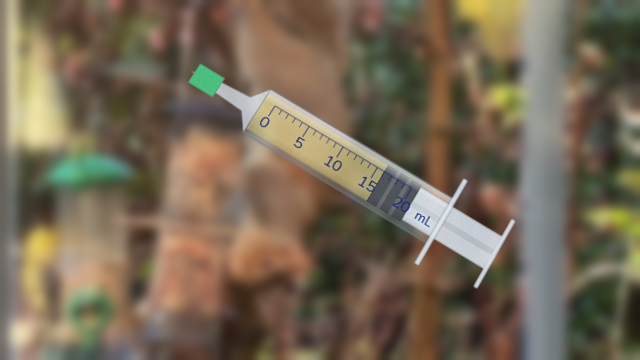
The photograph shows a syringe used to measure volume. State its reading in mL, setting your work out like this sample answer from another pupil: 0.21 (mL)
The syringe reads 16 (mL)
